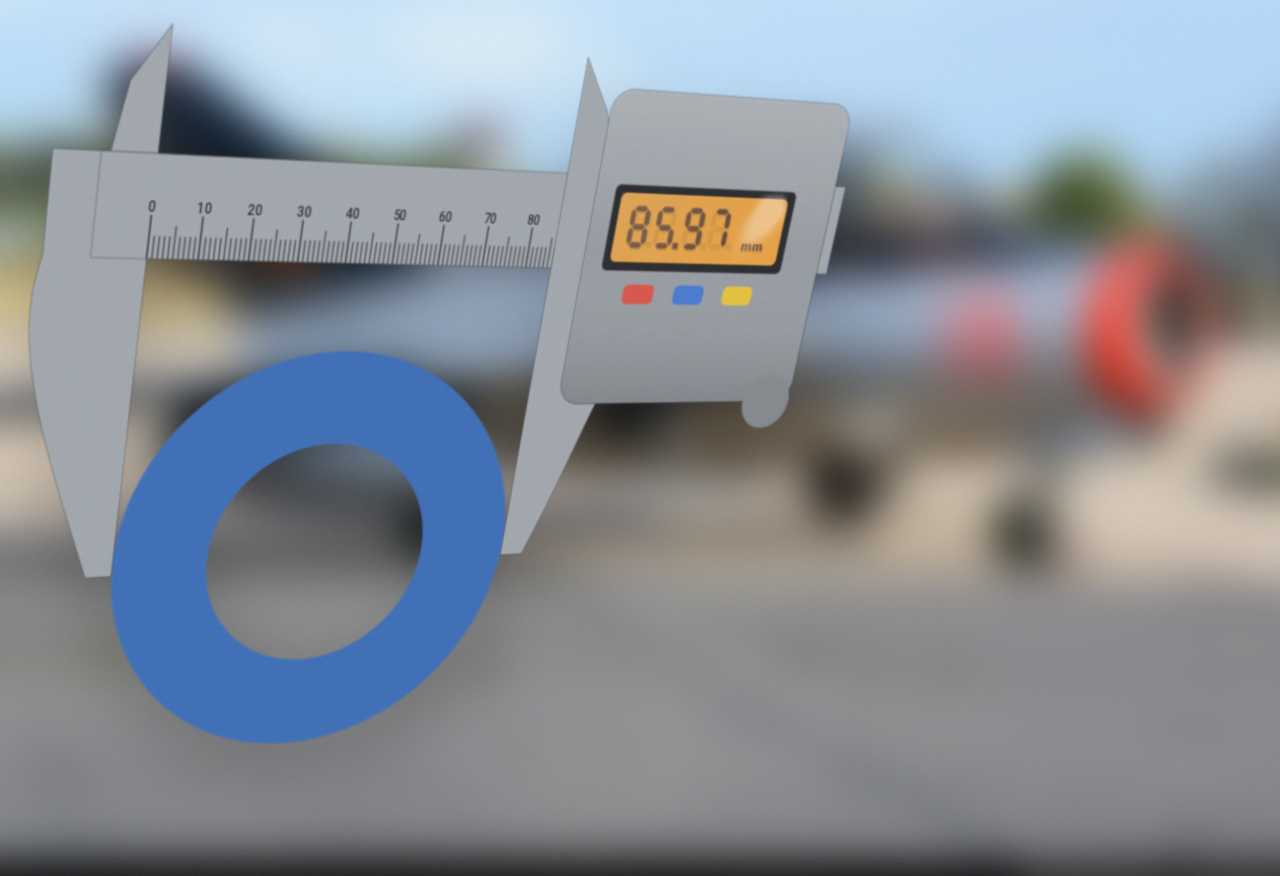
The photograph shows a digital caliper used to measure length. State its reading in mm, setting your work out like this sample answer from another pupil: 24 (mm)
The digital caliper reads 85.97 (mm)
